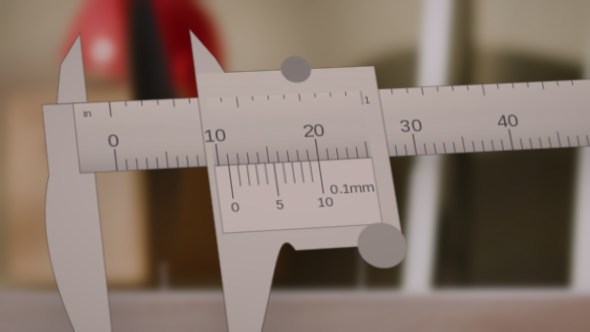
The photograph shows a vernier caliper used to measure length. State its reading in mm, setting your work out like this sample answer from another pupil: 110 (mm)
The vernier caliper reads 11.0 (mm)
